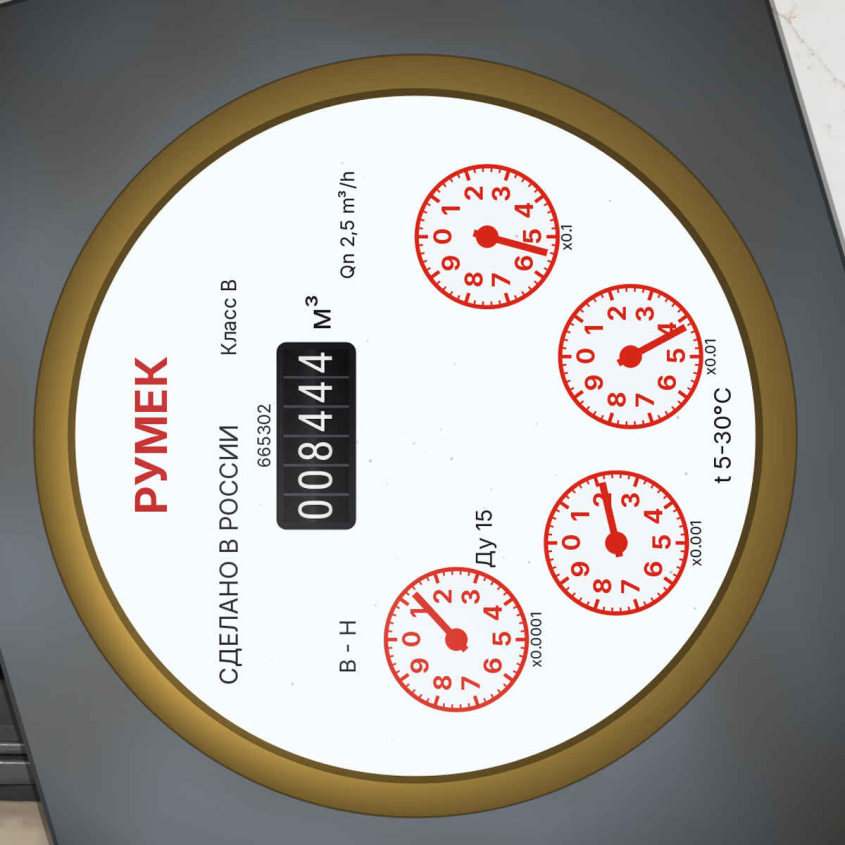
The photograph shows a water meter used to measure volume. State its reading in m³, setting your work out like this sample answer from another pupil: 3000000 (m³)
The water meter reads 8444.5421 (m³)
